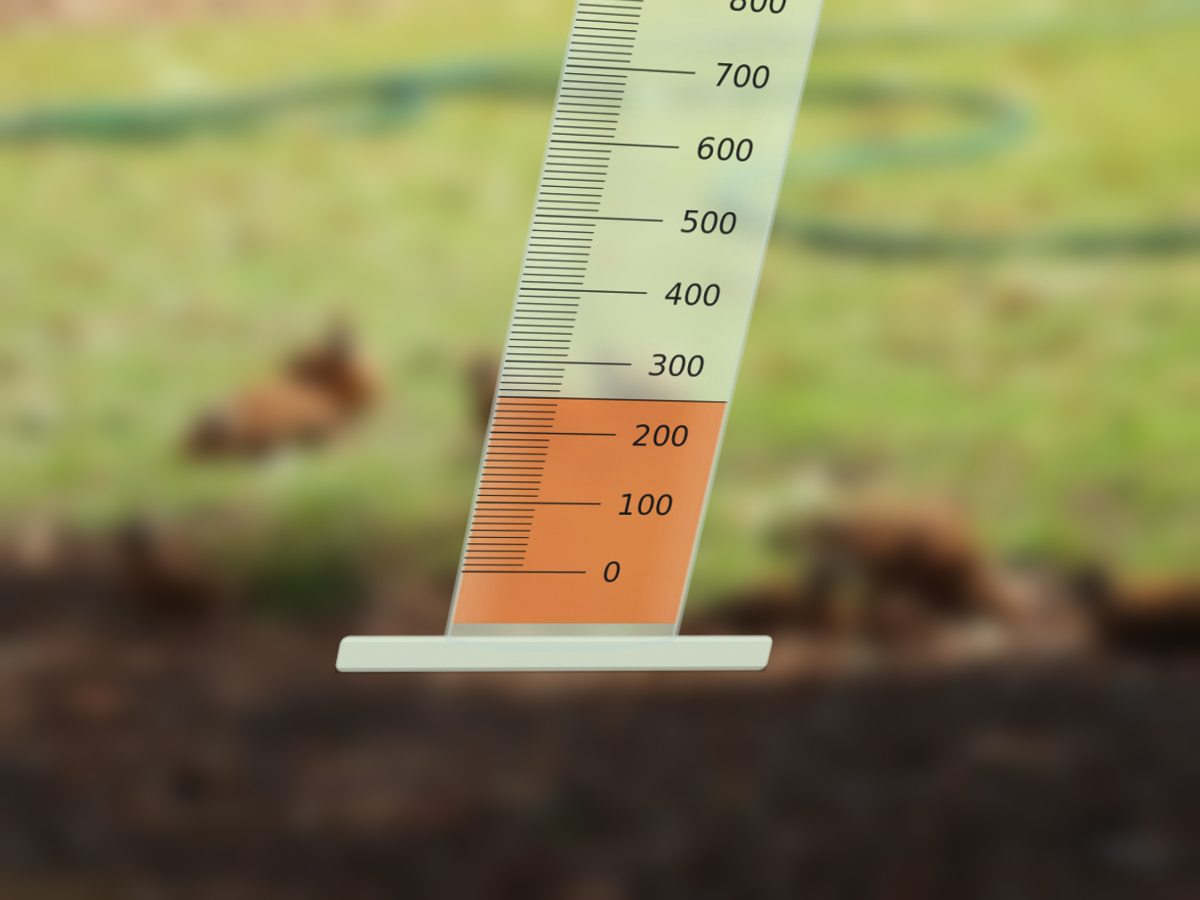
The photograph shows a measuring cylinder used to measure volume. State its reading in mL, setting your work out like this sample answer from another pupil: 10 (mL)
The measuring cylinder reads 250 (mL)
